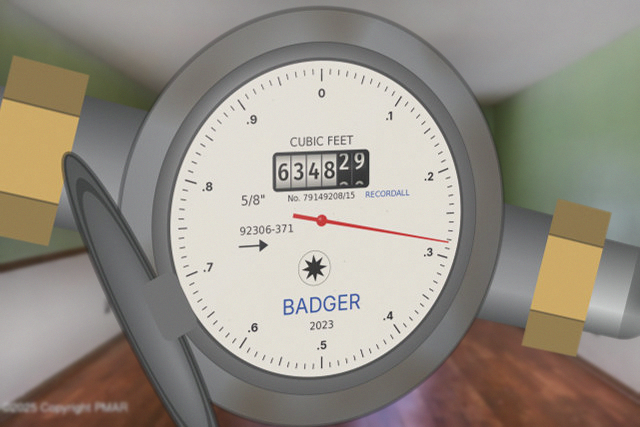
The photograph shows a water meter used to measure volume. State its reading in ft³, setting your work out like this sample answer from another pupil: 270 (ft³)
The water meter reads 634829.28 (ft³)
